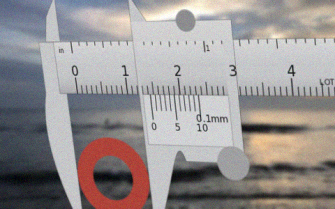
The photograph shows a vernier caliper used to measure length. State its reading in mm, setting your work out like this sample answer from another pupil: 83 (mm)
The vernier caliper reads 14.4 (mm)
